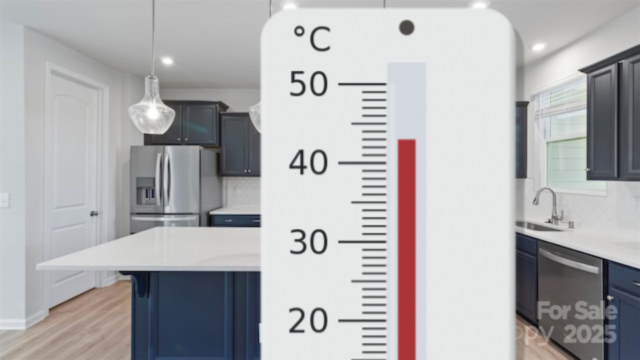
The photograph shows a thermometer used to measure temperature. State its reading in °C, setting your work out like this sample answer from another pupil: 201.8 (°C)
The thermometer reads 43 (°C)
